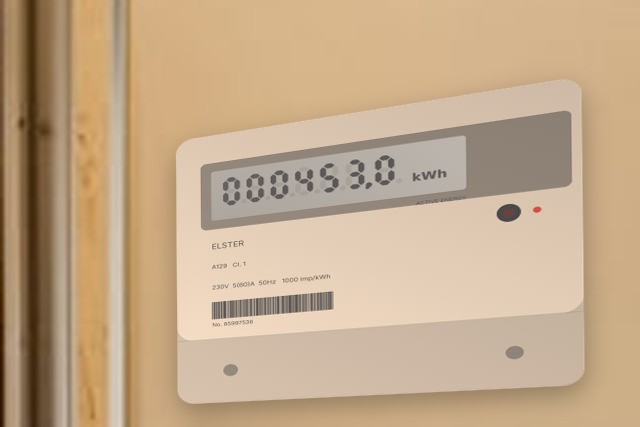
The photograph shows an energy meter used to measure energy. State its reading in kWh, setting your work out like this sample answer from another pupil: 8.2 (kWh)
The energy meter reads 453.0 (kWh)
